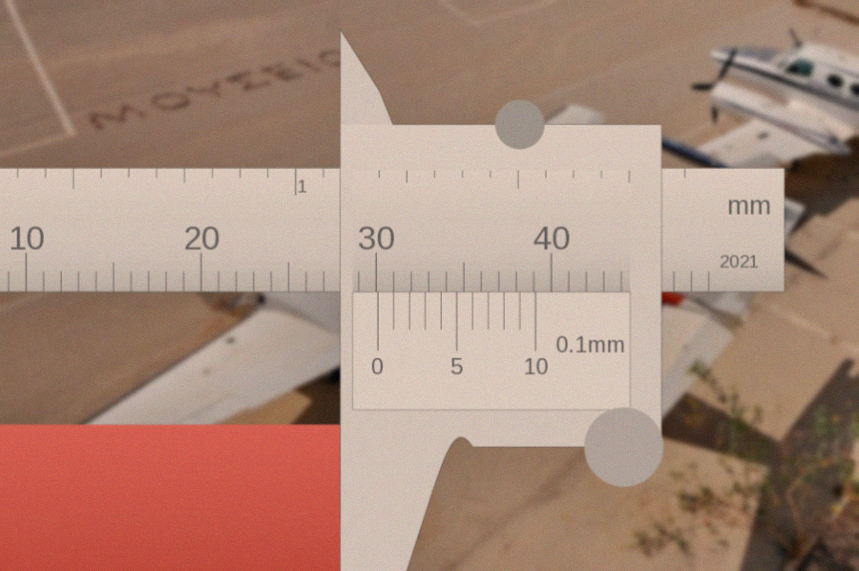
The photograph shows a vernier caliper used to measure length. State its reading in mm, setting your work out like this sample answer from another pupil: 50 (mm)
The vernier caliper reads 30.1 (mm)
